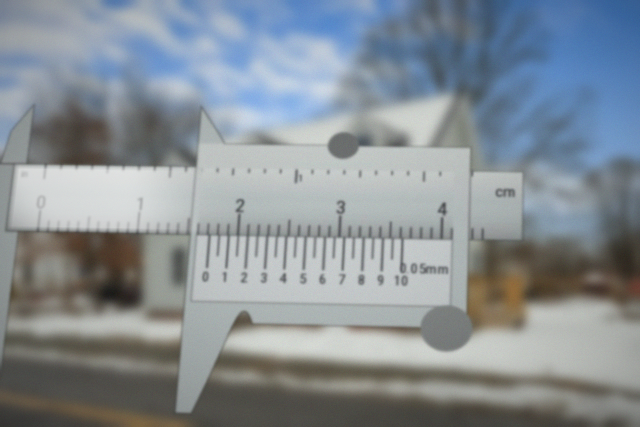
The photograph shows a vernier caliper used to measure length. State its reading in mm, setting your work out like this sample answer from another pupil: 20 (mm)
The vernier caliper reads 17.2 (mm)
